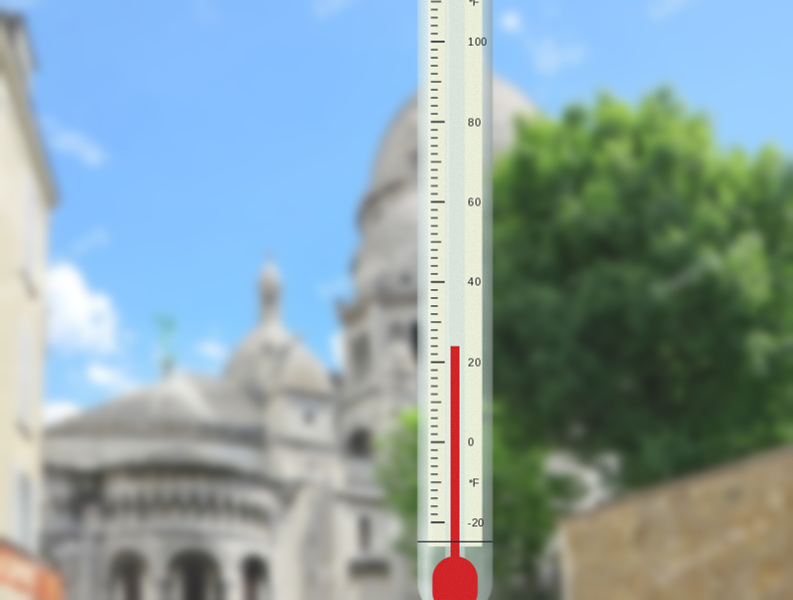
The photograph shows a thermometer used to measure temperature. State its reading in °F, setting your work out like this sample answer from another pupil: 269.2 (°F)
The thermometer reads 24 (°F)
